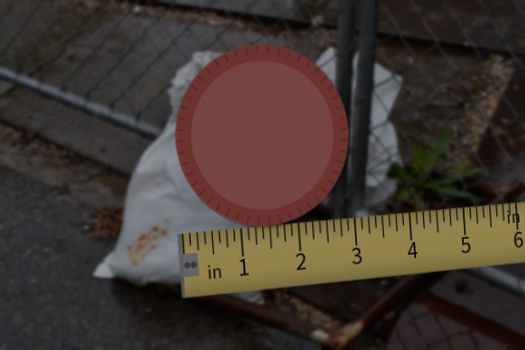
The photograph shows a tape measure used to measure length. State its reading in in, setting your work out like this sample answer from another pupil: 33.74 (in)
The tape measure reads 3 (in)
